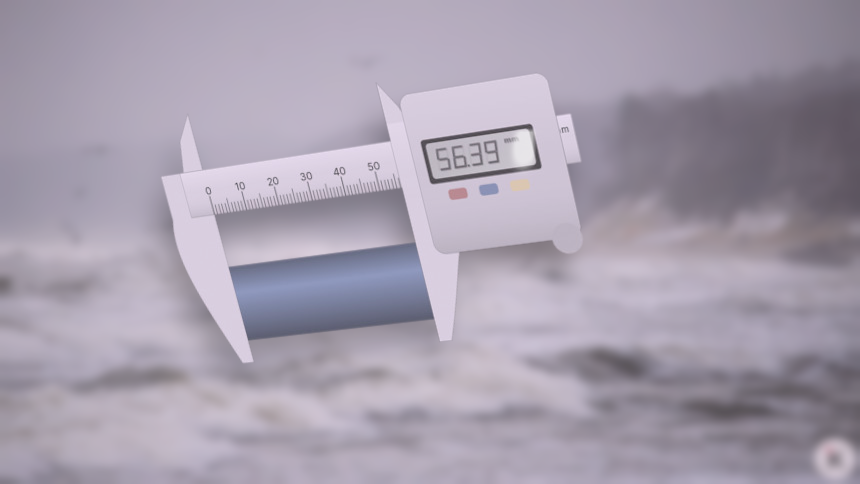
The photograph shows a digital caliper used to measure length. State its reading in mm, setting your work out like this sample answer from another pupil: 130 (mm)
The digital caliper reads 56.39 (mm)
